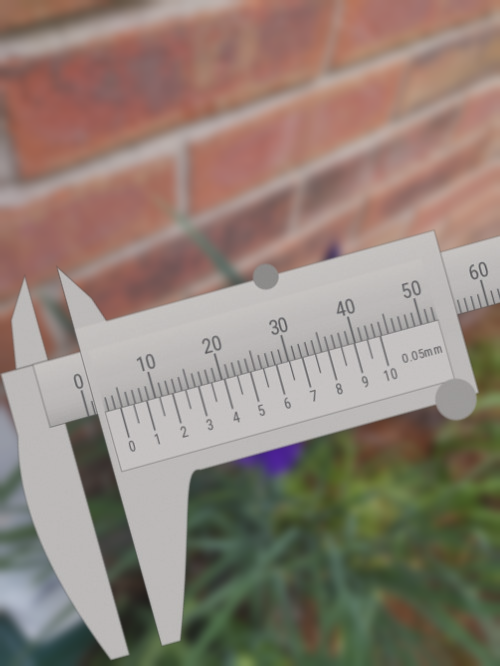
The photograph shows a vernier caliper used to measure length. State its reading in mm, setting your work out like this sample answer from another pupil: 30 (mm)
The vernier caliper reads 4.8 (mm)
